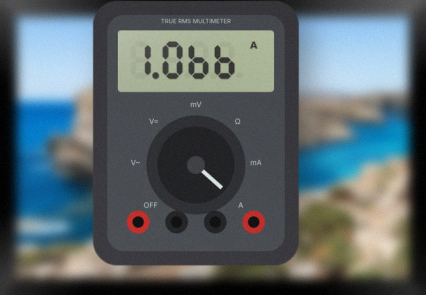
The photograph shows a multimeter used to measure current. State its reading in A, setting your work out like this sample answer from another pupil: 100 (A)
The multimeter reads 1.066 (A)
